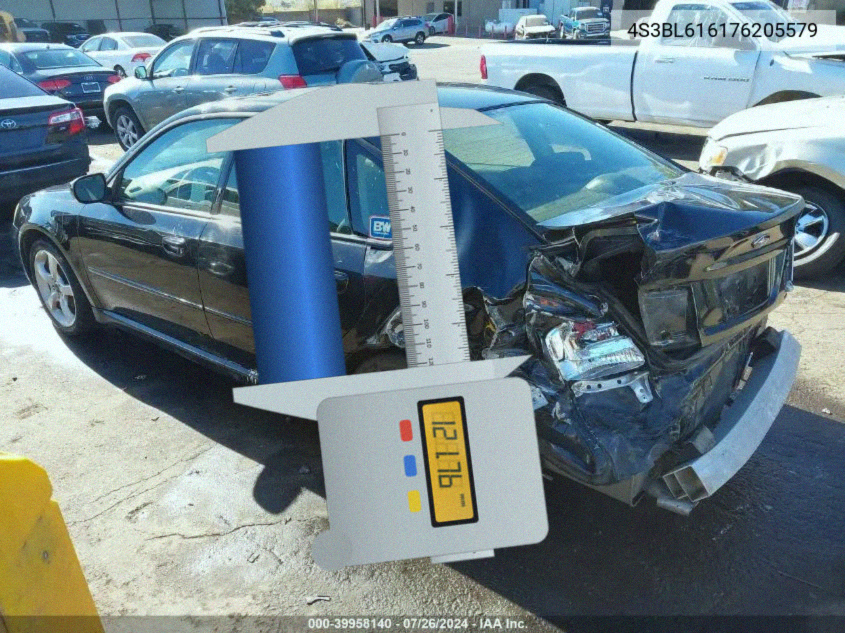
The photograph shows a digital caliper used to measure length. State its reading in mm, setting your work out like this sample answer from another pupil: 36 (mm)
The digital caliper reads 121.76 (mm)
